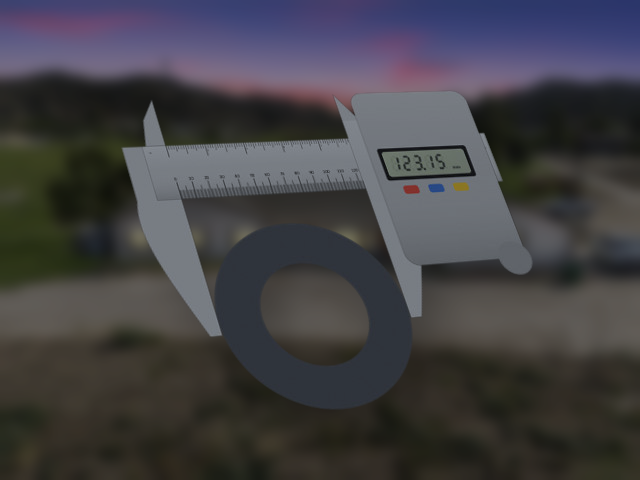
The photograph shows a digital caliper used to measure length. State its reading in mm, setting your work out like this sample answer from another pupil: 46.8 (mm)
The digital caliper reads 123.15 (mm)
